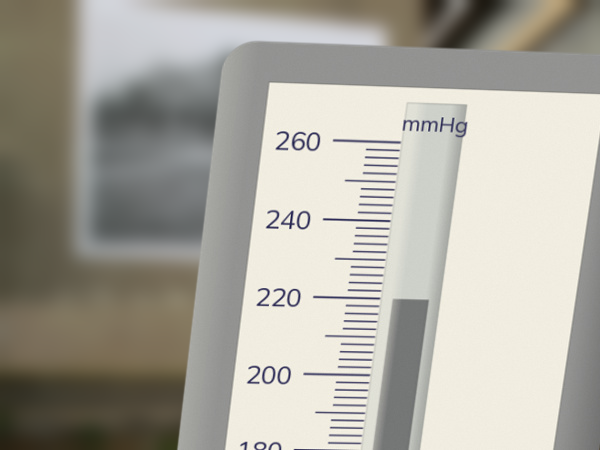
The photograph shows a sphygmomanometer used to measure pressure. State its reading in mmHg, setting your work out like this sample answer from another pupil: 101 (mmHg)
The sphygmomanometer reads 220 (mmHg)
